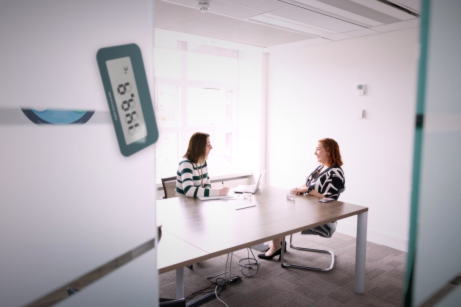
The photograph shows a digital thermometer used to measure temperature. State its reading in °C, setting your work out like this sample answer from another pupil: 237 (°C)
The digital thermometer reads 149.9 (°C)
